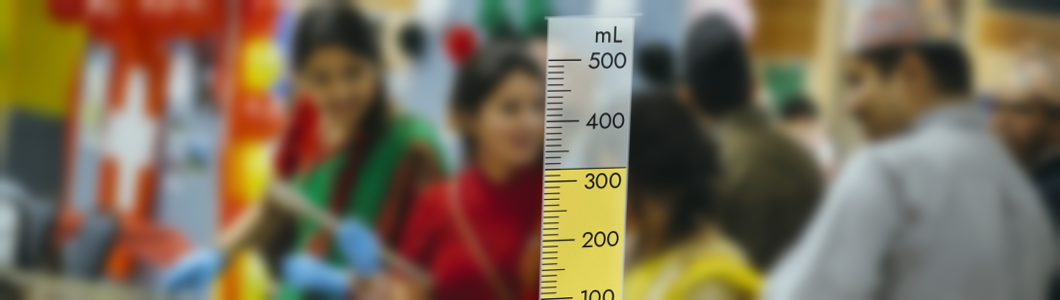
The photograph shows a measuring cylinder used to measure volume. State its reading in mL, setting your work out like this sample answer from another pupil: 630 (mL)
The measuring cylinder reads 320 (mL)
